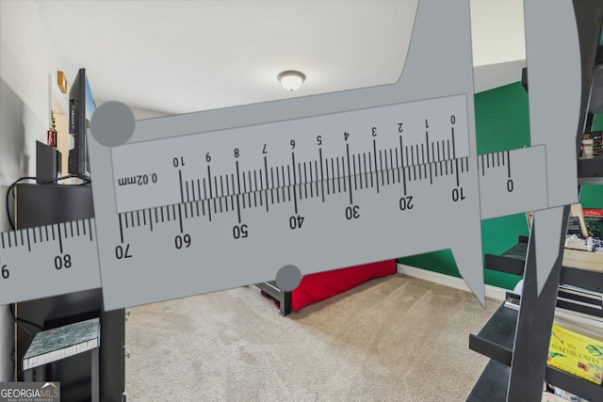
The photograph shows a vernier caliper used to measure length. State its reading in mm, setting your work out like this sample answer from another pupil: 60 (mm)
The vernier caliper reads 10.4 (mm)
